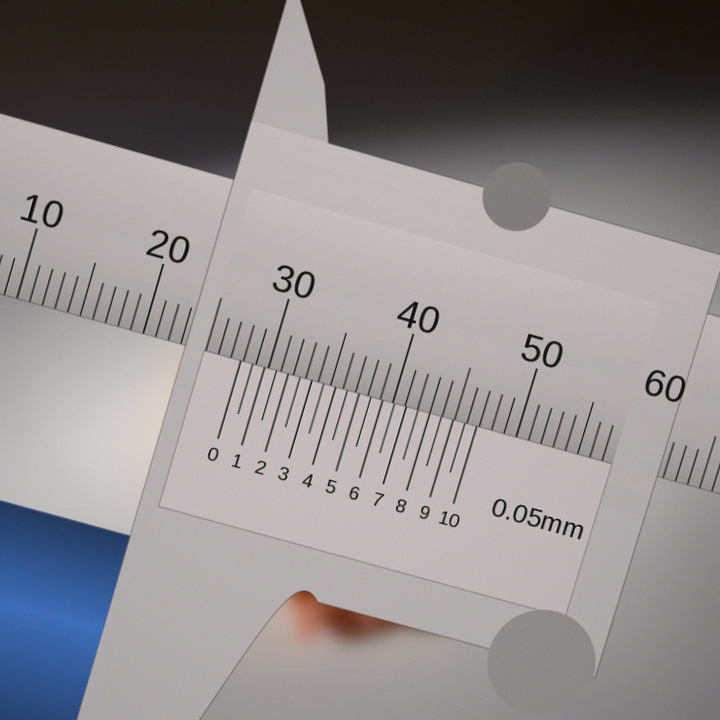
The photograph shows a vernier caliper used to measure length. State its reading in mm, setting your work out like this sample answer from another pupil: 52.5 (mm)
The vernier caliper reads 27.8 (mm)
